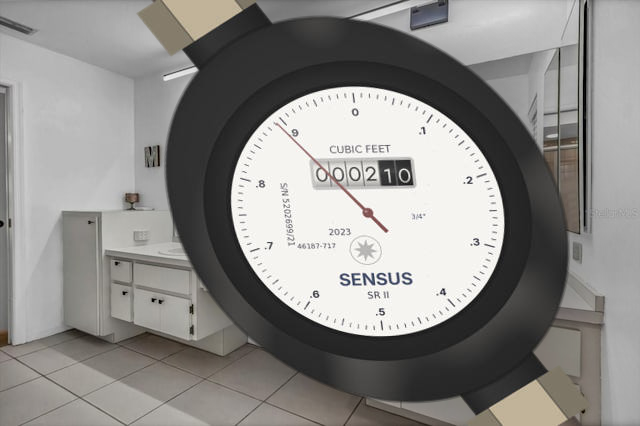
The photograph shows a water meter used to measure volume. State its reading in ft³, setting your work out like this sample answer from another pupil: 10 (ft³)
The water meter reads 209.89 (ft³)
